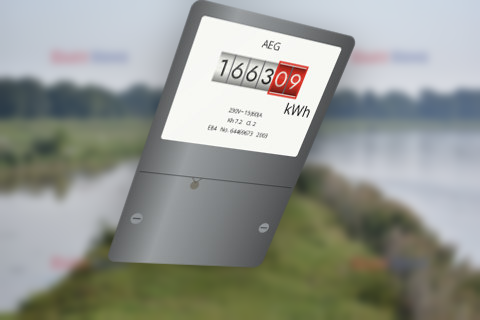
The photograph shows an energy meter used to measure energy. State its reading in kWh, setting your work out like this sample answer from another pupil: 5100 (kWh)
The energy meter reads 1663.09 (kWh)
